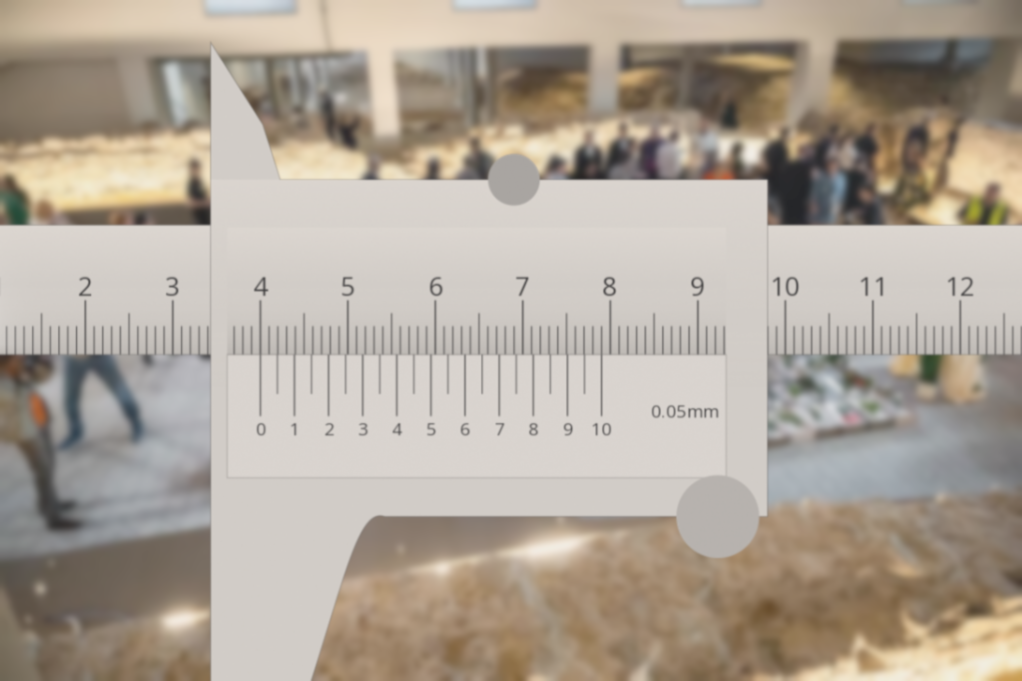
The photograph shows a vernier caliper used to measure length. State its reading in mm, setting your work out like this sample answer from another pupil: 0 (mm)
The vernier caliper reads 40.0 (mm)
